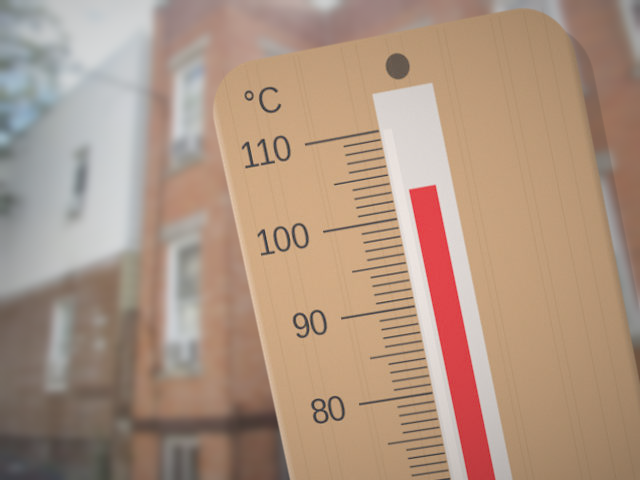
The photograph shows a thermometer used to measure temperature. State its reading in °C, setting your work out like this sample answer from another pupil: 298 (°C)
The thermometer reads 103 (°C)
